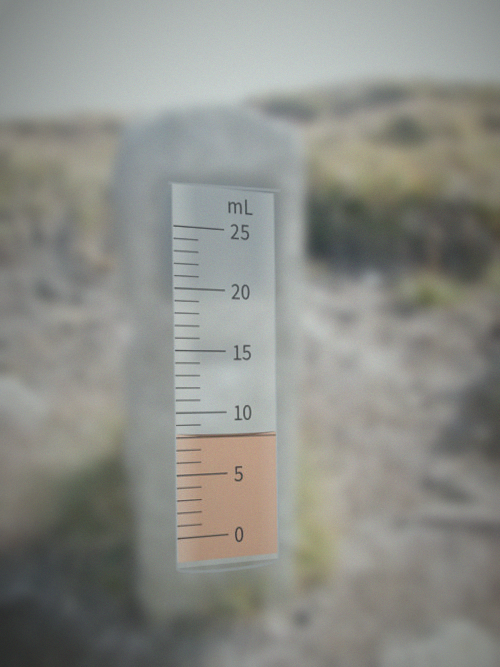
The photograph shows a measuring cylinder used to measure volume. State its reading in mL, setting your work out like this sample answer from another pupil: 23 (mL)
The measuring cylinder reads 8 (mL)
